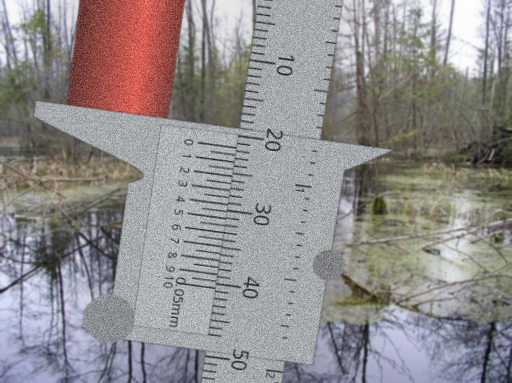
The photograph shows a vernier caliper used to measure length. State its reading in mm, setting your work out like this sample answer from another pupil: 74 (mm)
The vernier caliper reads 21.6 (mm)
